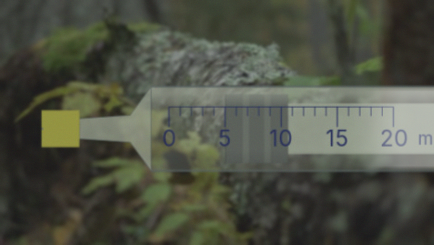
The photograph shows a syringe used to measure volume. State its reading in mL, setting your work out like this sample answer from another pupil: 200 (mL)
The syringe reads 5 (mL)
